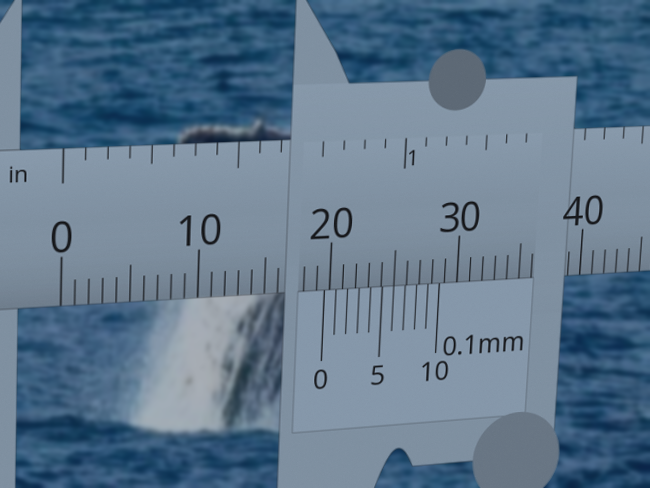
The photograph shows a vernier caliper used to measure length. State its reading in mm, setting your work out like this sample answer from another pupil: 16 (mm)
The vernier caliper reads 19.6 (mm)
